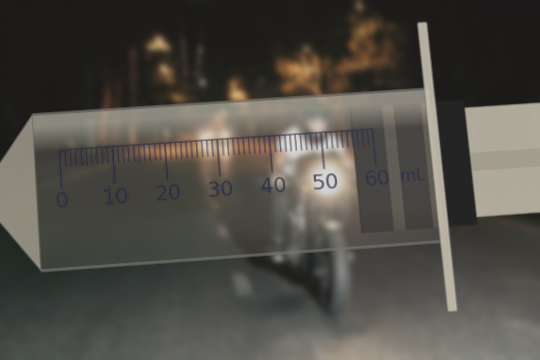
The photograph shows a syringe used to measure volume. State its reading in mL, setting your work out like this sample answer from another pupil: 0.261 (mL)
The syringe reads 56 (mL)
